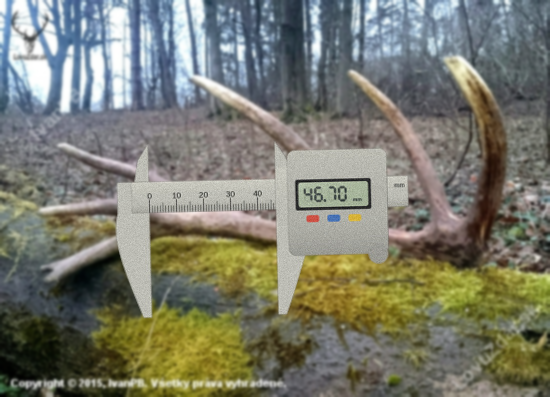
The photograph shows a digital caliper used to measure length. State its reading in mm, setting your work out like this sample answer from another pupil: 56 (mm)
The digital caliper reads 46.70 (mm)
